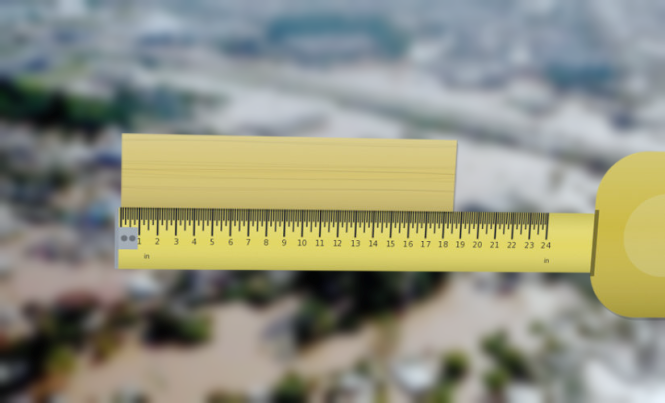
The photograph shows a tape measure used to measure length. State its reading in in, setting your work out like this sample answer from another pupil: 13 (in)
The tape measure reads 18.5 (in)
